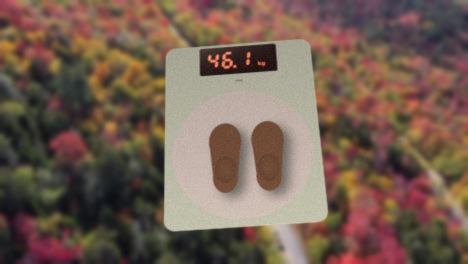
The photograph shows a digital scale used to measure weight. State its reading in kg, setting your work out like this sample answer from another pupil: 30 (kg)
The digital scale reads 46.1 (kg)
